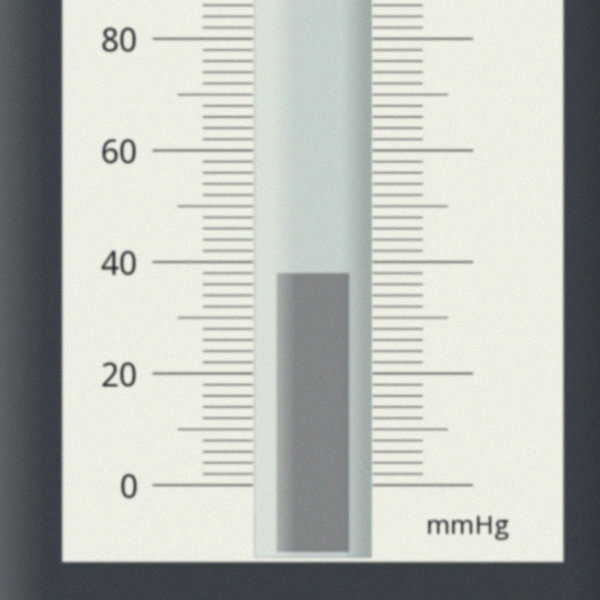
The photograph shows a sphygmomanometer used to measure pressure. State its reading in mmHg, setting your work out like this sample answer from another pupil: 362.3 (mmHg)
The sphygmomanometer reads 38 (mmHg)
